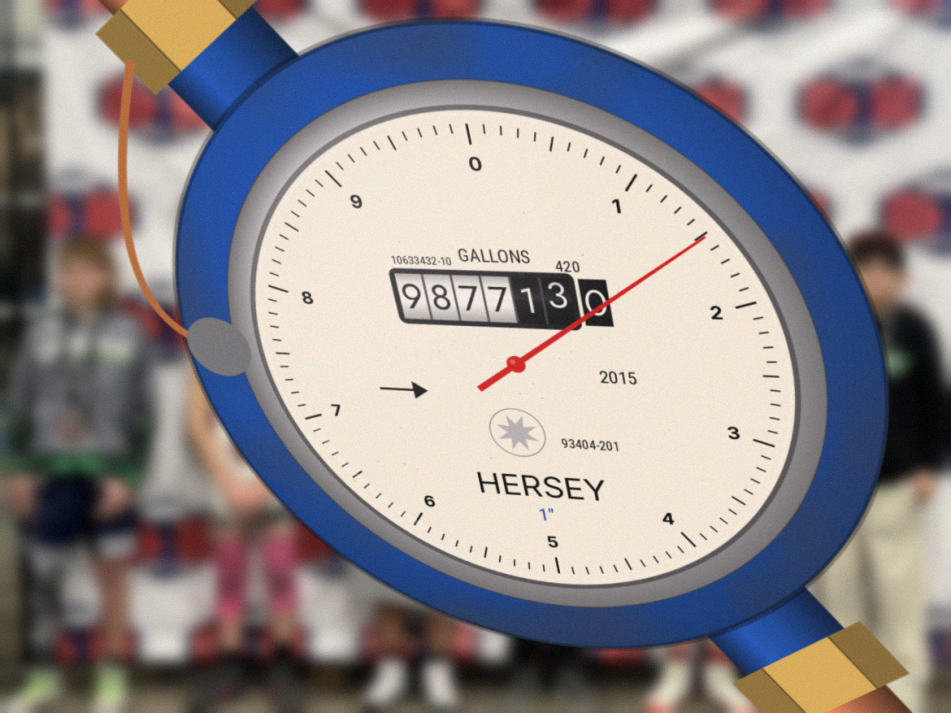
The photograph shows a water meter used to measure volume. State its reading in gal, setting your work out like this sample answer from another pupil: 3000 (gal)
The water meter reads 9877131.5 (gal)
